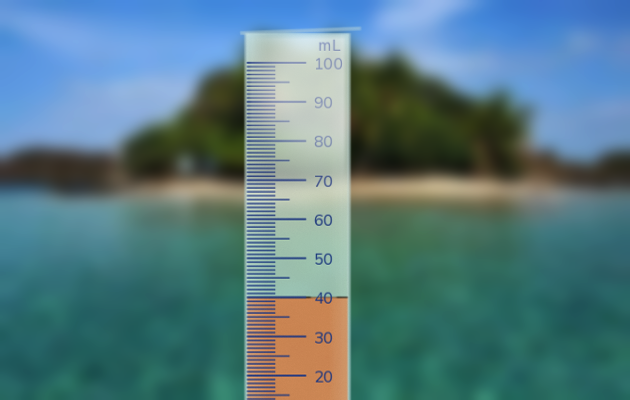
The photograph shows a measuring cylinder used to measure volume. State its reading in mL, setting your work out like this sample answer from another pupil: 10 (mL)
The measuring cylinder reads 40 (mL)
